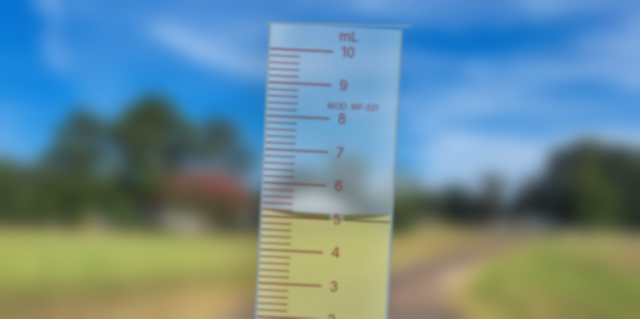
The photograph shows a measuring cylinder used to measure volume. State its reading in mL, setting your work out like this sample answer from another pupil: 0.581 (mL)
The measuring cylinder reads 5 (mL)
